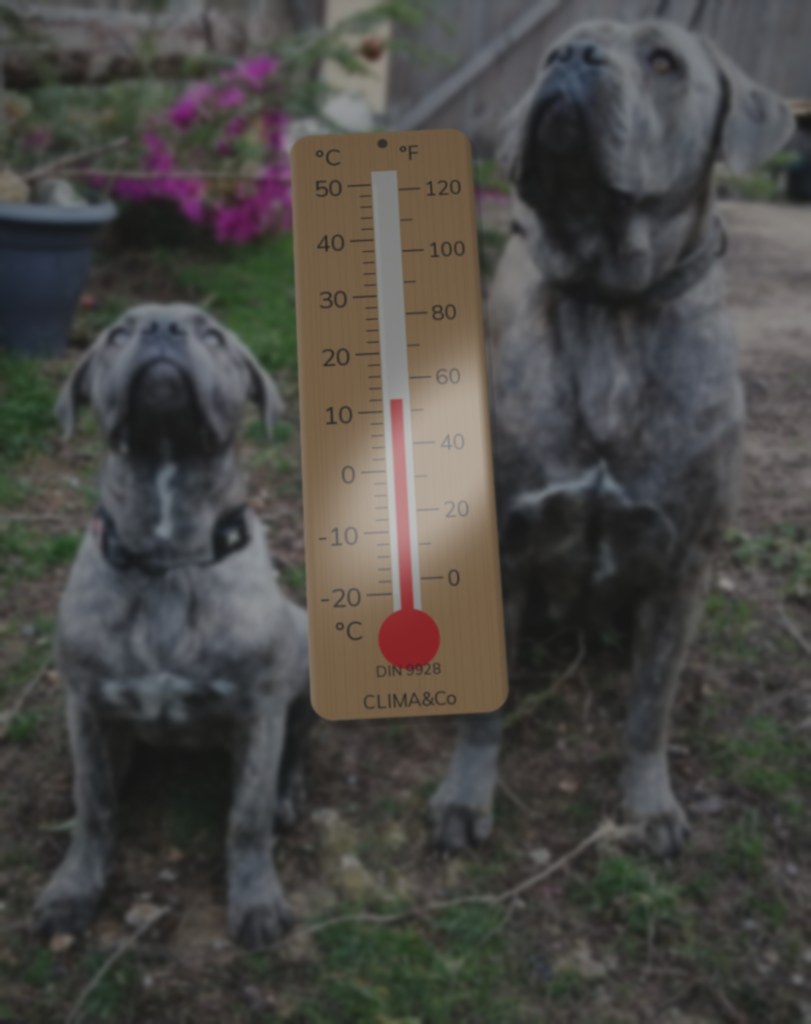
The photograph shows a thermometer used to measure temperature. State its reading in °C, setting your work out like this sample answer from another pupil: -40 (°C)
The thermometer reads 12 (°C)
